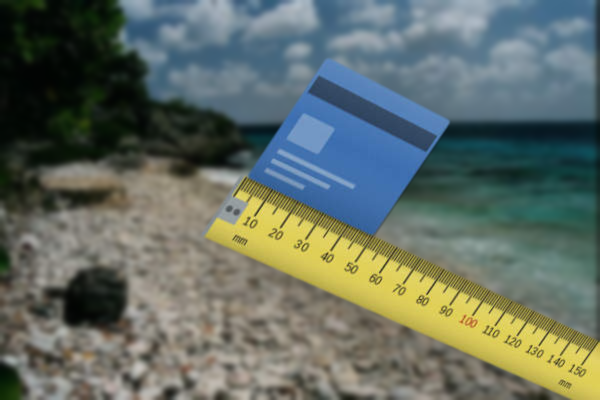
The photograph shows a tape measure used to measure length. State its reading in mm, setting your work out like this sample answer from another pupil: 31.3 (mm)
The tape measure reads 50 (mm)
